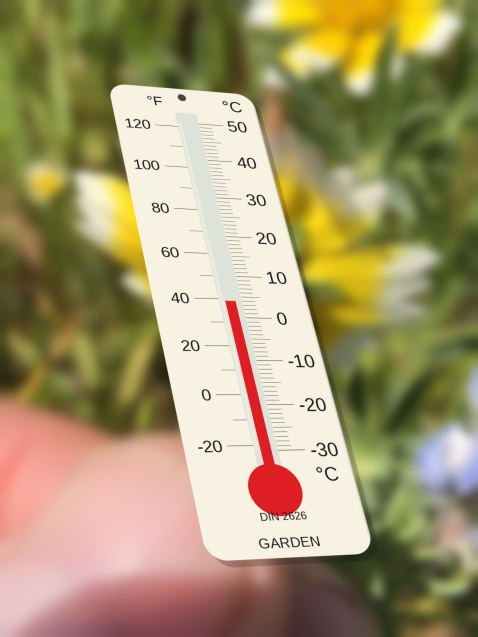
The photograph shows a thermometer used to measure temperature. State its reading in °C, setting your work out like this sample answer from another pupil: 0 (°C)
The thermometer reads 4 (°C)
